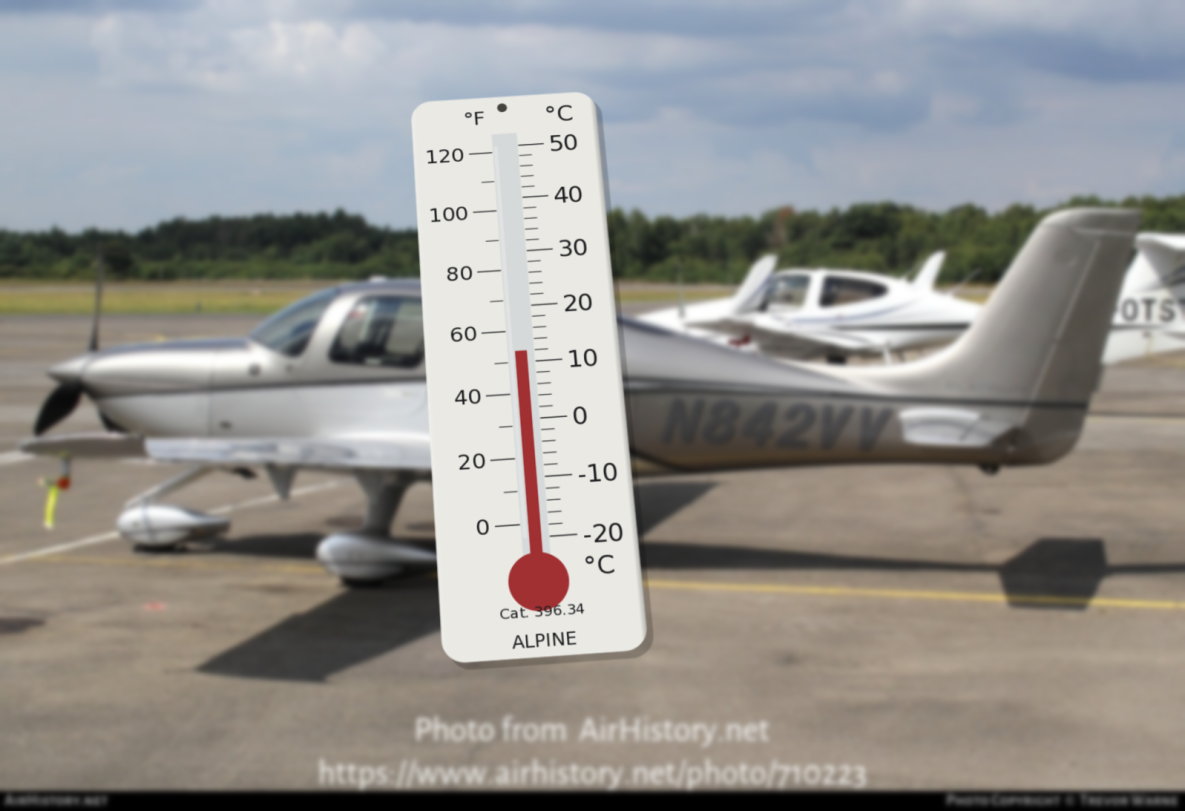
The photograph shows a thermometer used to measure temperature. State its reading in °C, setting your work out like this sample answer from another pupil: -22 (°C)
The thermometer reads 12 (°C)
